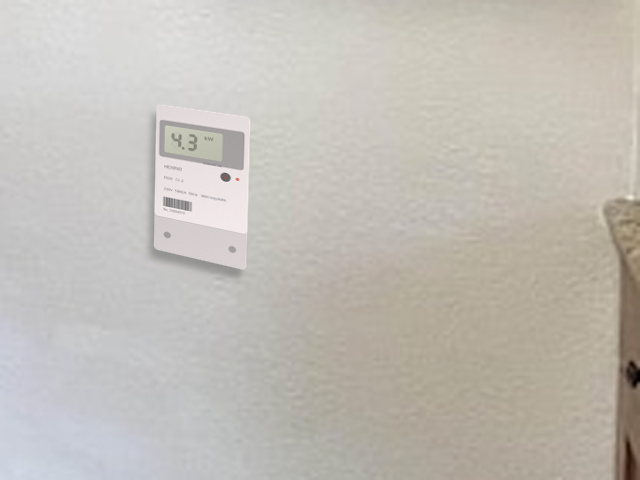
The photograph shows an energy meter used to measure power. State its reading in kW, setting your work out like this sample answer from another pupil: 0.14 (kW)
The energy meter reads 4.3 (kW)
